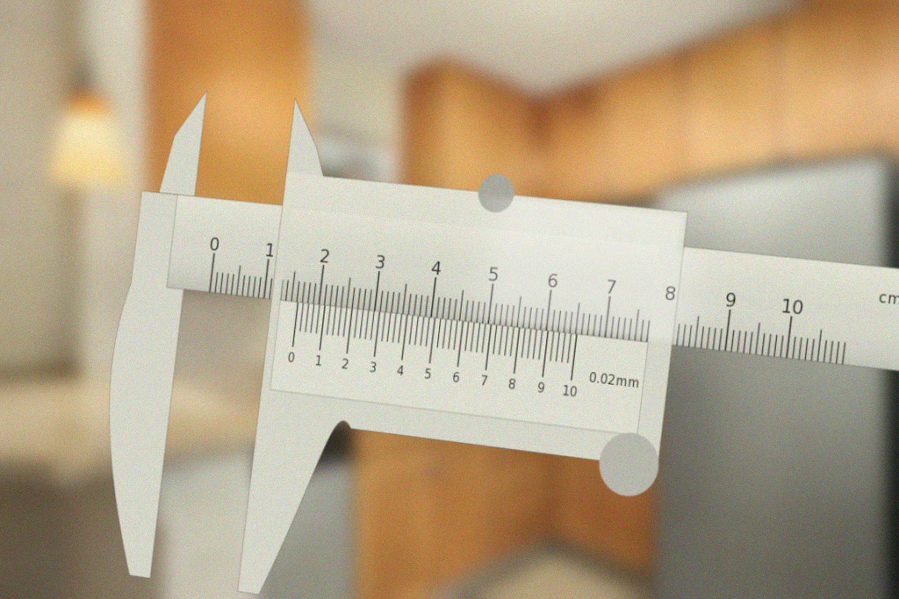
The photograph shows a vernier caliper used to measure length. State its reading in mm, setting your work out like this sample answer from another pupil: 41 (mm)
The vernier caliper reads 16.2 (mm)
